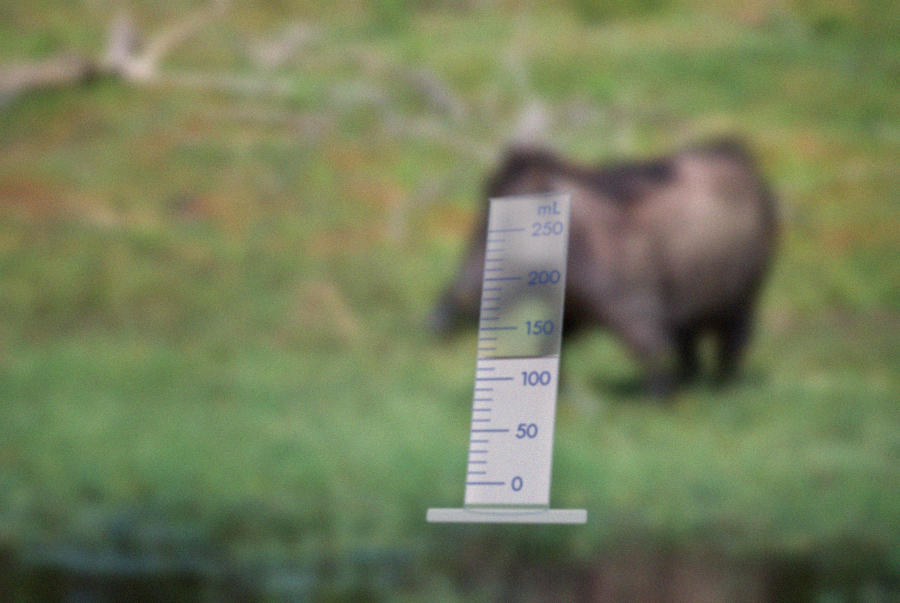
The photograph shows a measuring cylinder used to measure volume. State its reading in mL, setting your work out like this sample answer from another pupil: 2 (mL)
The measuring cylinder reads 120 (mL)
